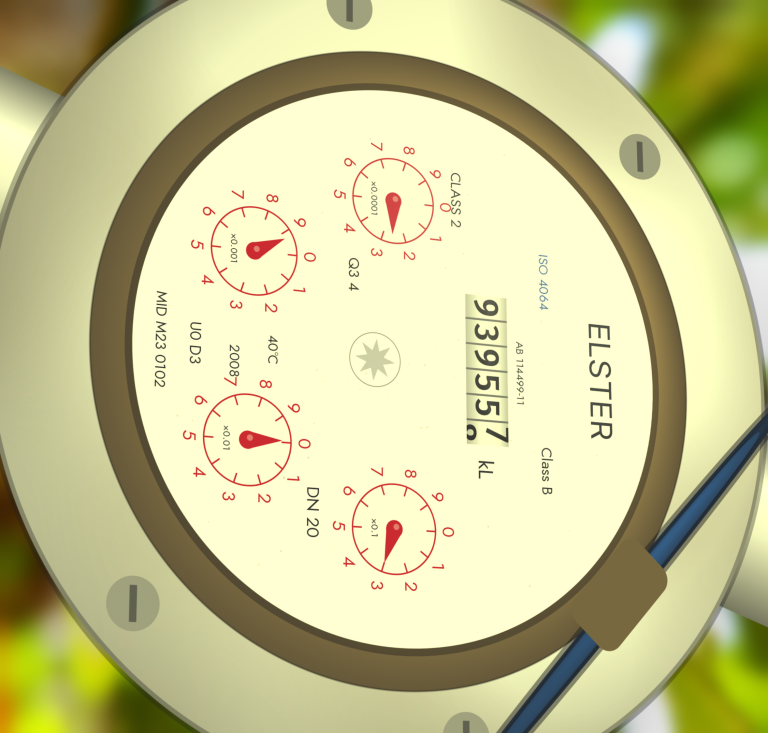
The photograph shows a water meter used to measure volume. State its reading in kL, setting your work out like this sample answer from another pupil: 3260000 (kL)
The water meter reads 939557.2992 (kL)
